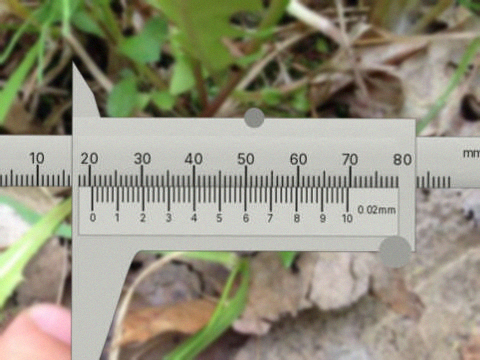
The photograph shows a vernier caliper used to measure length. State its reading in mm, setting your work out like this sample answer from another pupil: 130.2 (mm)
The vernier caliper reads 20.5 (mm)
